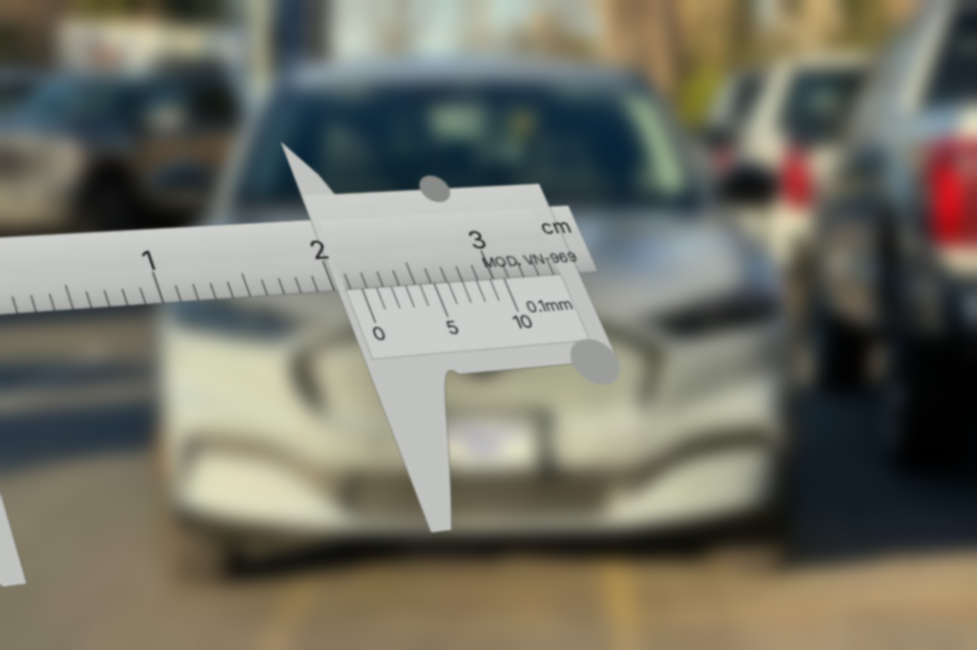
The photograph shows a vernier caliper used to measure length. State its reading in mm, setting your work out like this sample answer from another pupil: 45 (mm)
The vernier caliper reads 21.7 (mm)
